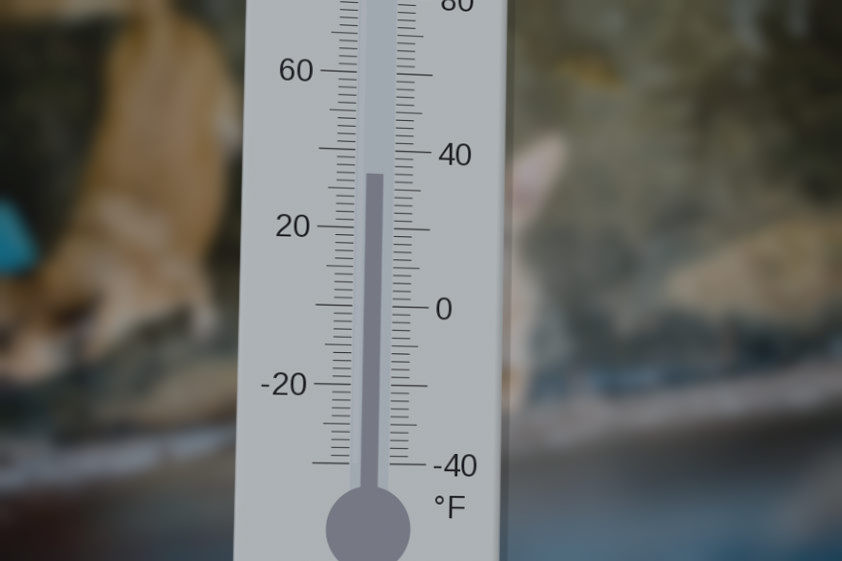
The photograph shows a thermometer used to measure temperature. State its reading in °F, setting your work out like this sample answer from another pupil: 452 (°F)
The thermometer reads 34 (°F)
